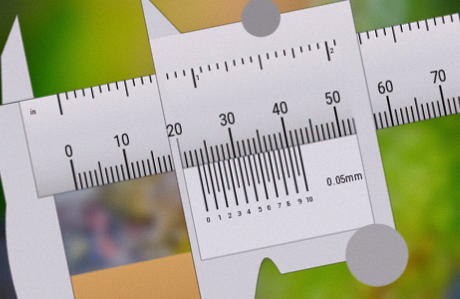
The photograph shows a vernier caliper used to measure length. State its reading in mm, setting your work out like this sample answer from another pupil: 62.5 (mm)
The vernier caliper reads 23.0 (mm)
